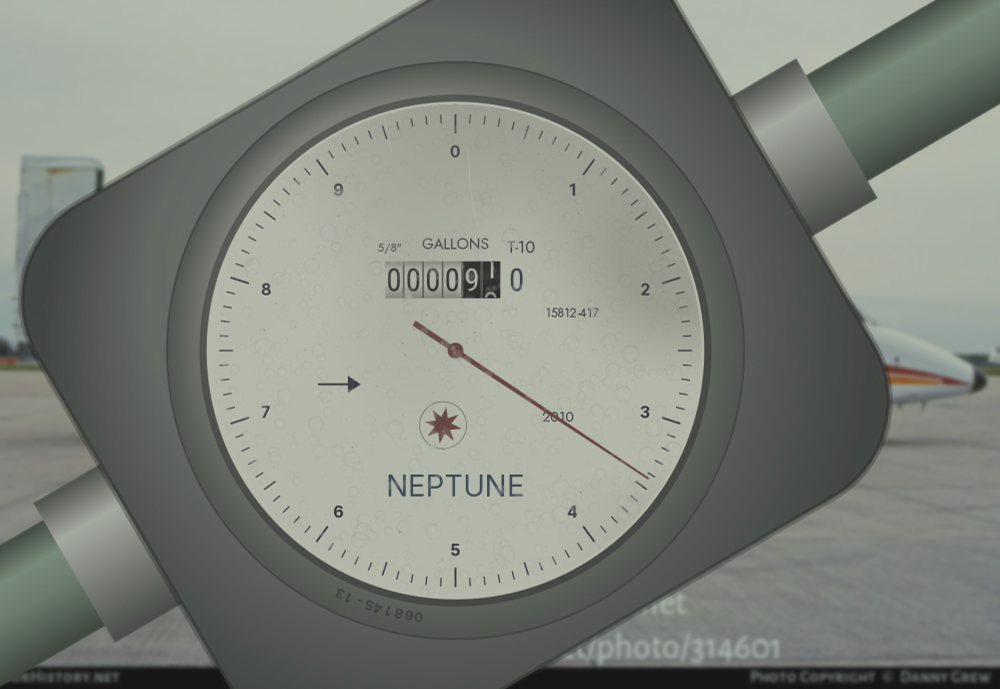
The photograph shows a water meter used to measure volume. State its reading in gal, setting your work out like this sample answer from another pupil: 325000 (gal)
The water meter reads 913.4 (gal)
